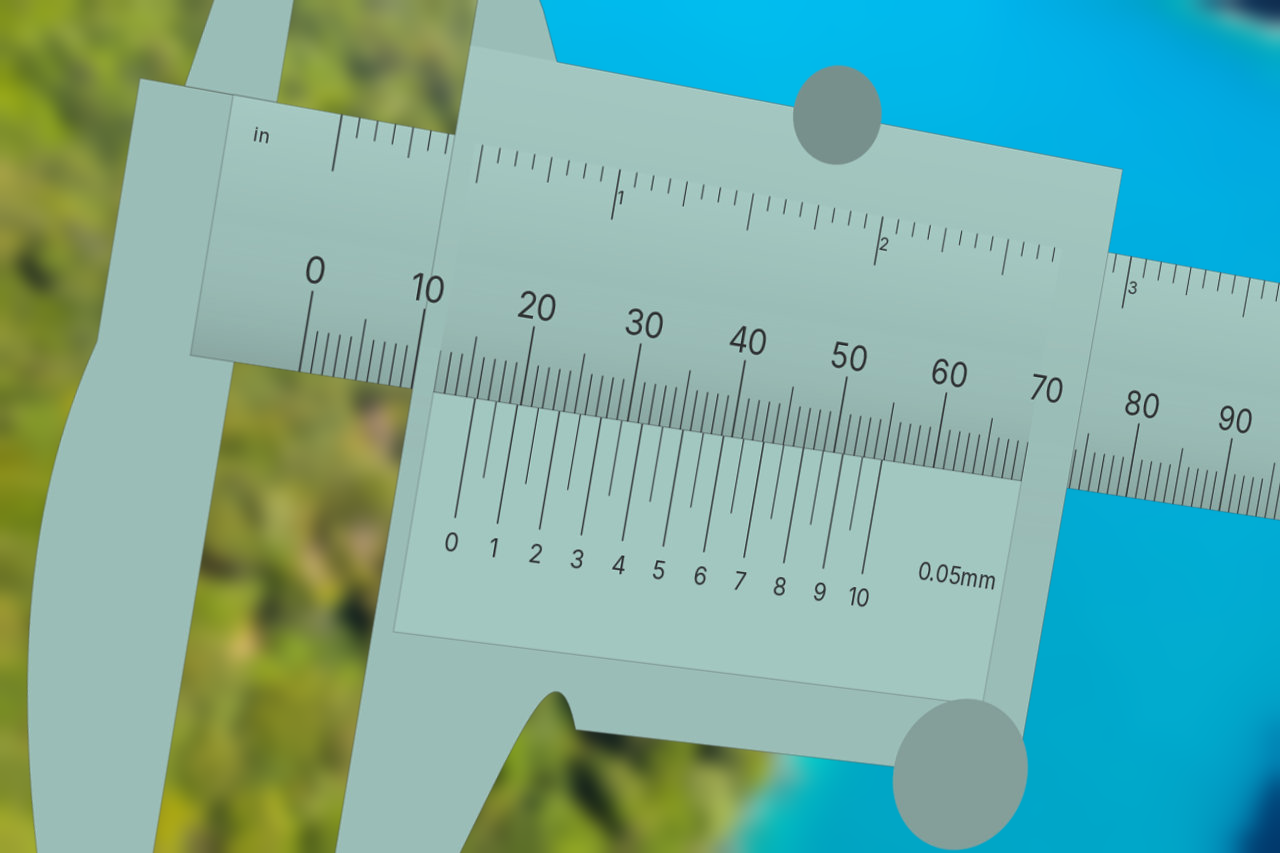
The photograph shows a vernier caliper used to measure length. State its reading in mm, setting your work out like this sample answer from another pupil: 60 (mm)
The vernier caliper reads 15.8 (mm)
